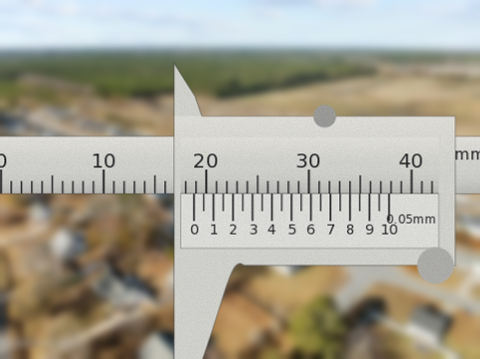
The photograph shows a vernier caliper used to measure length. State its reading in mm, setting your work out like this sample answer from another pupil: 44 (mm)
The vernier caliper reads 18.8 (mm)
